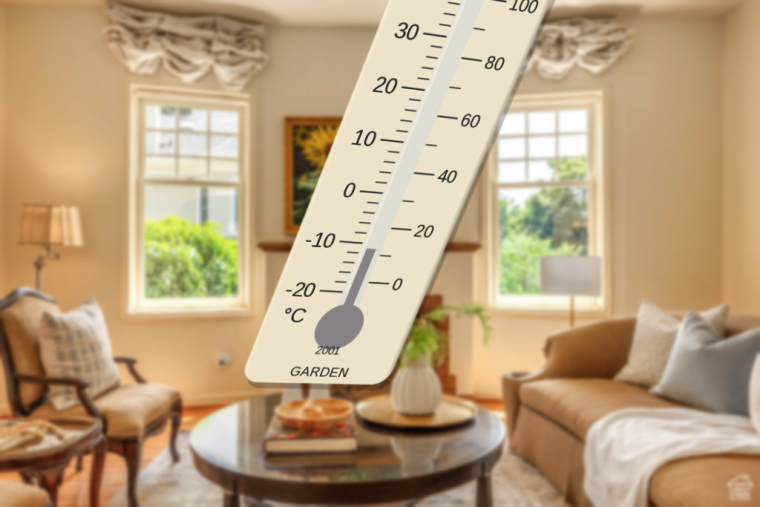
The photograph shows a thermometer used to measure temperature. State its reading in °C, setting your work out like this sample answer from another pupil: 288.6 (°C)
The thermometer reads -11 (°C)
